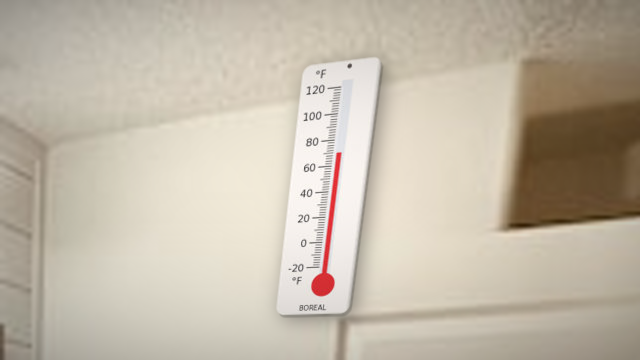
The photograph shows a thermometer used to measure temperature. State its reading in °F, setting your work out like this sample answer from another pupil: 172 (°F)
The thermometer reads 70 (°F)
